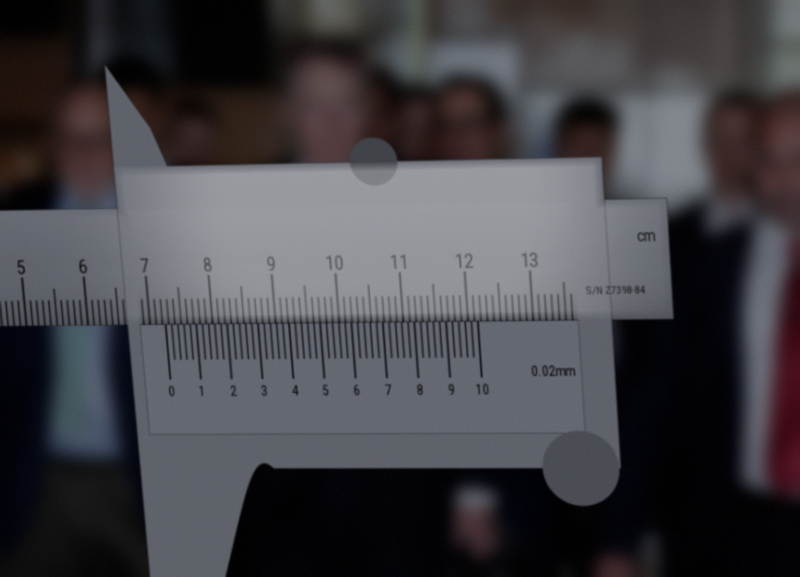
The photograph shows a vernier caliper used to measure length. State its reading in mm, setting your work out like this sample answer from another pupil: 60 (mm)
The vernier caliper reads 72.5 (mm)
